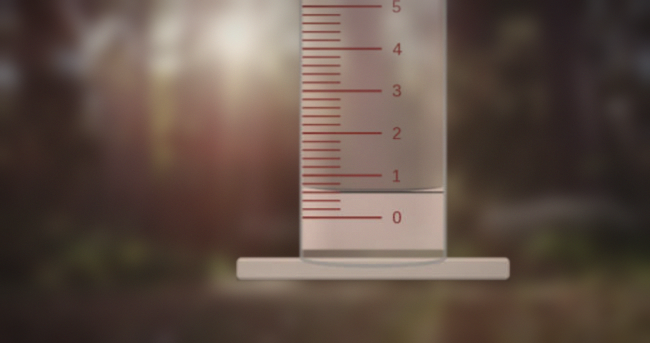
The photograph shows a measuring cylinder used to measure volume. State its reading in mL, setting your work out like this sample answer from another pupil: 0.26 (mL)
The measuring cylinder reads 0.6 (mL)
